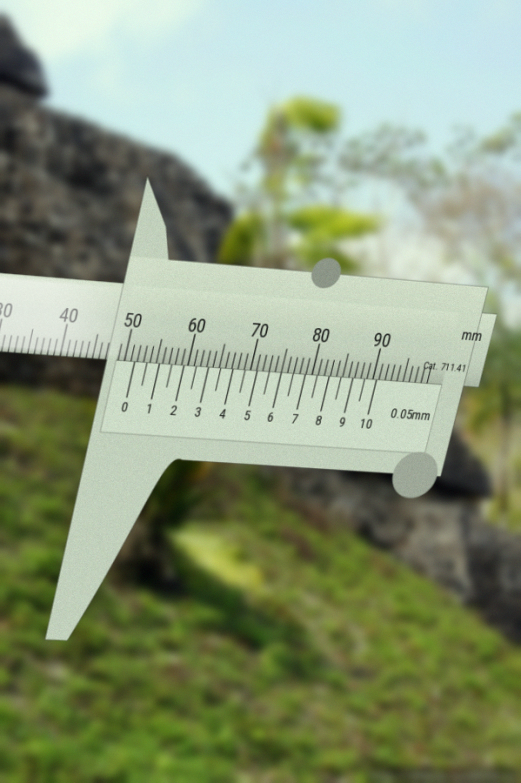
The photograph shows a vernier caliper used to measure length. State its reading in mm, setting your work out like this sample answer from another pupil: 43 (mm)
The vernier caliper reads 51.6 (mm)
